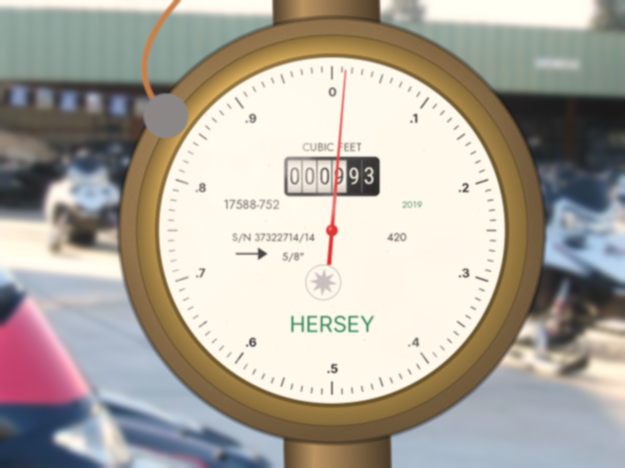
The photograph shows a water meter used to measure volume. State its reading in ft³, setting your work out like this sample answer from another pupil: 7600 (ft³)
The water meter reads 993.01 (ft³)
